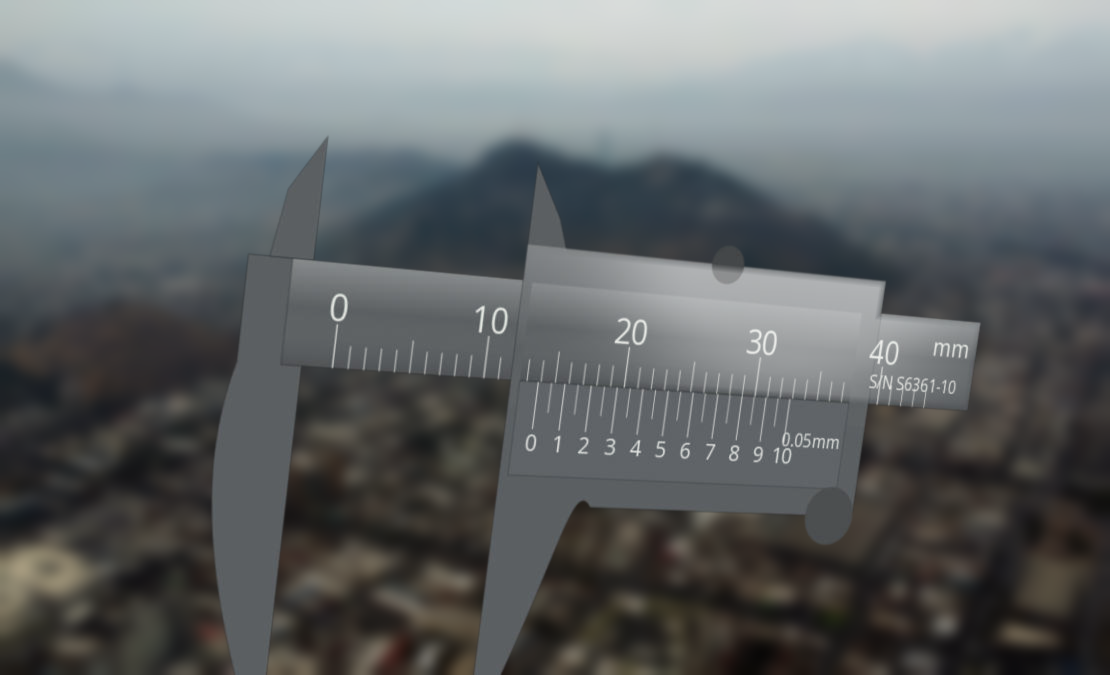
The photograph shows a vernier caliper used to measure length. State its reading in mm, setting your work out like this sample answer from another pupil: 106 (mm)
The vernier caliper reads 13.8 (mm)
